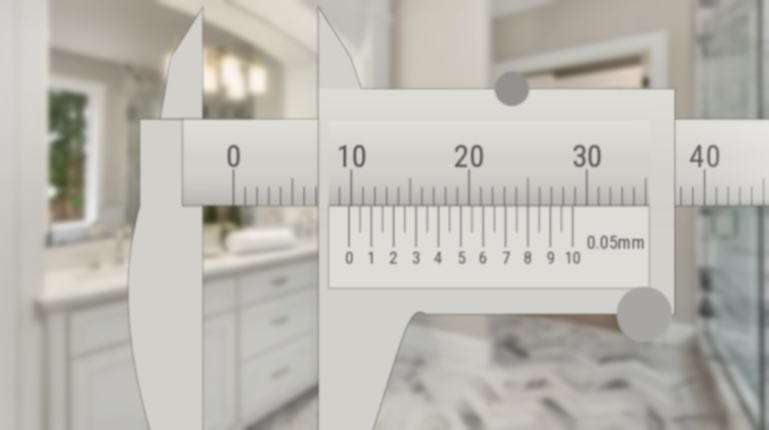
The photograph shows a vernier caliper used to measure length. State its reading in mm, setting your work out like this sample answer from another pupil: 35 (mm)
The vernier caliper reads 9.8 (mm)
